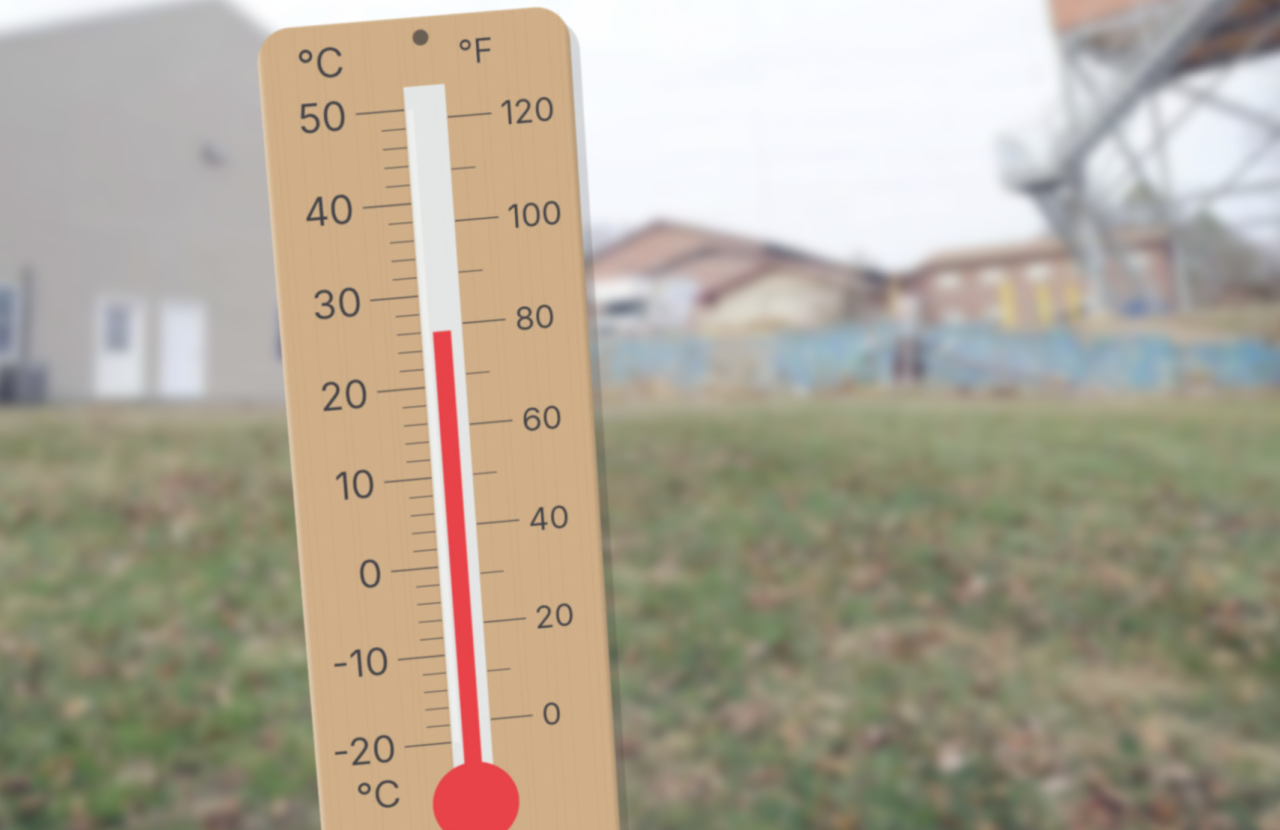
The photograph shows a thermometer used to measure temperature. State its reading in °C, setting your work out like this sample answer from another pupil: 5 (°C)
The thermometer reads 26 (°C)
